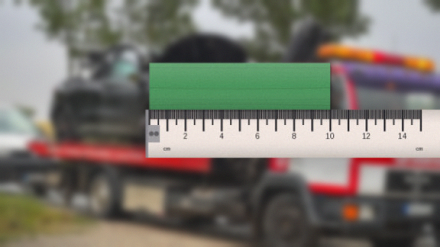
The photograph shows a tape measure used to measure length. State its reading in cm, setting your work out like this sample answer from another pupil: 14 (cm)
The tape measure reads 10 (cm)
